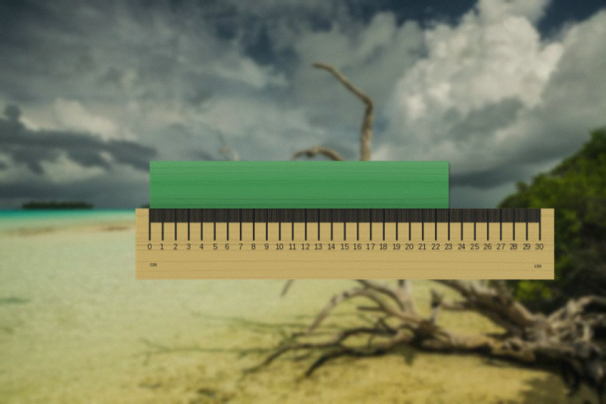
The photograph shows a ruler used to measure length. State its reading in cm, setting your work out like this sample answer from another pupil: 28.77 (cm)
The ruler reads 23 (cm)
